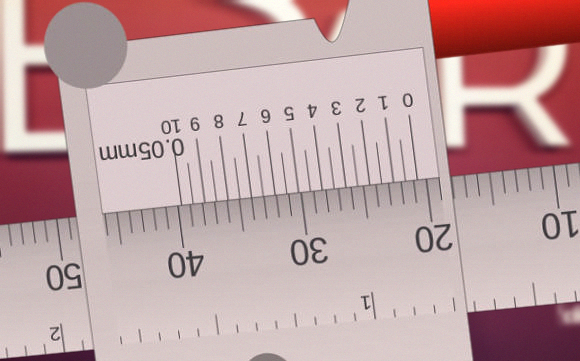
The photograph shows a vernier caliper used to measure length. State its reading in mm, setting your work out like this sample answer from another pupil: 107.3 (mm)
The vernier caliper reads 20.7 (mm)
